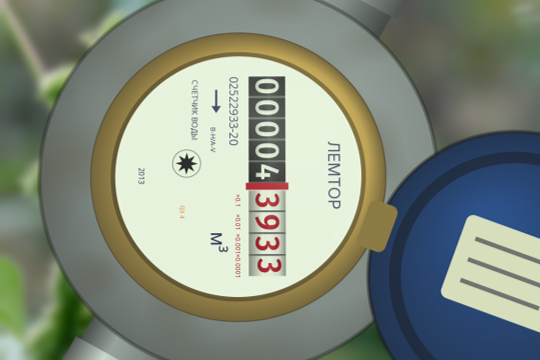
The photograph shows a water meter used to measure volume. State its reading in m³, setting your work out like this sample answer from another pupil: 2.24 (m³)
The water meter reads 4.3933 (m³)
